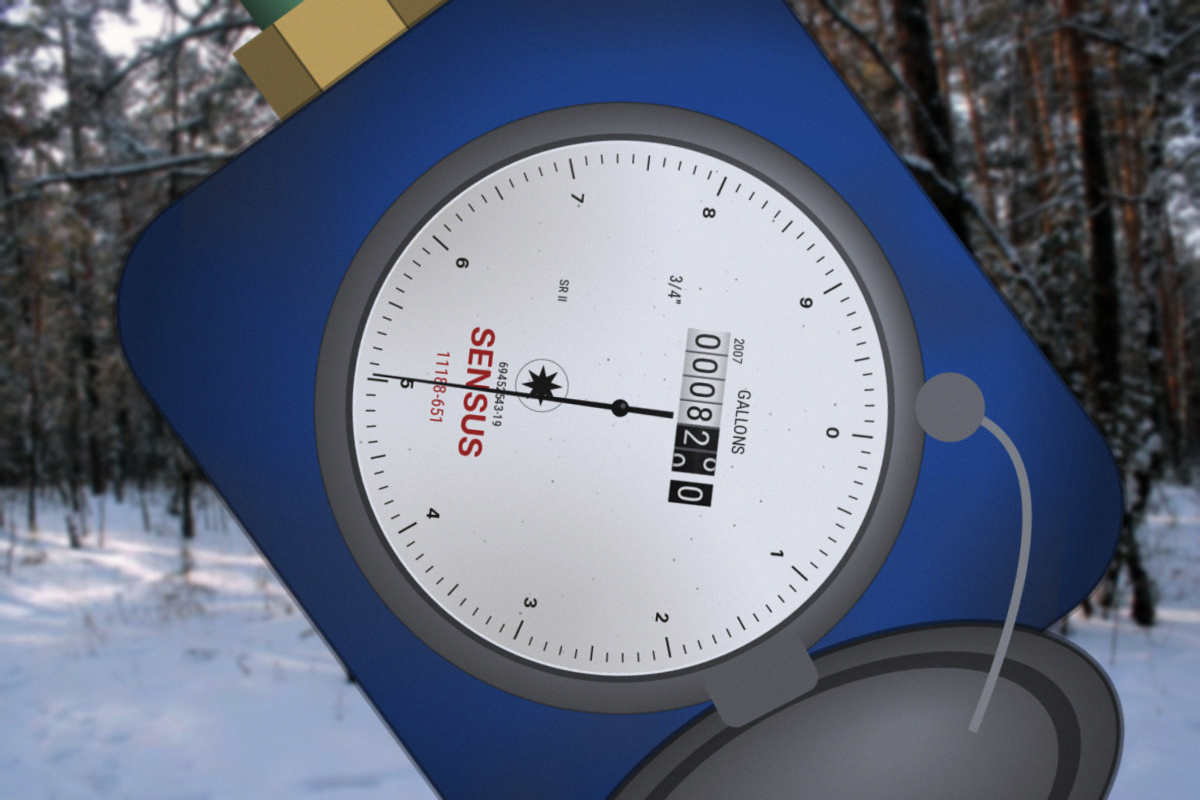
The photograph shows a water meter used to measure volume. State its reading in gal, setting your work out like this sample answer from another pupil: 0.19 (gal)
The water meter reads 8285.0 (gal)
